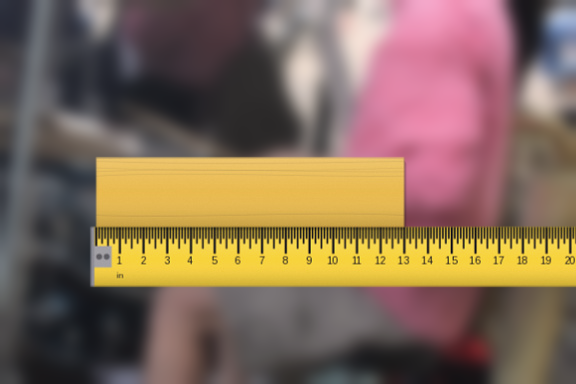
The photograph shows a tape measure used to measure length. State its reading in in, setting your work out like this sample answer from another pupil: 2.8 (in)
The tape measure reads 13 (in)
